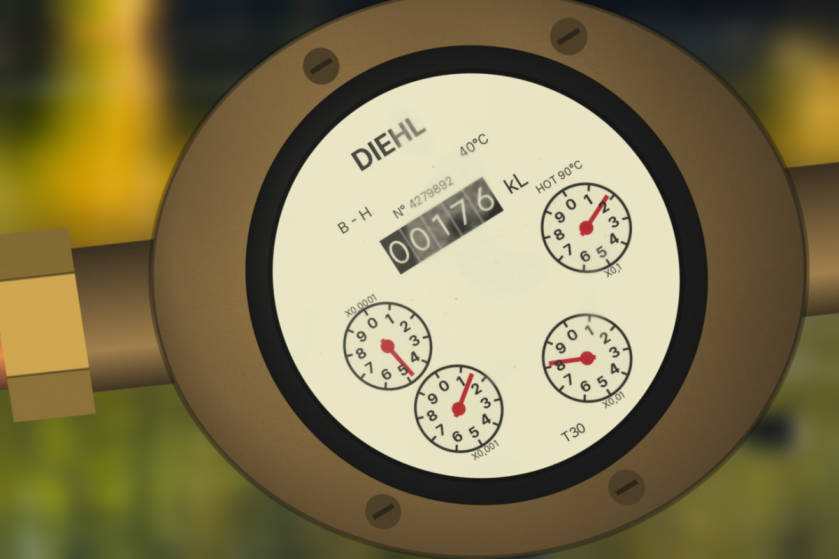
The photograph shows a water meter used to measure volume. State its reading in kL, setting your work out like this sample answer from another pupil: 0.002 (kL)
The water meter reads 176.1814 (kL)
